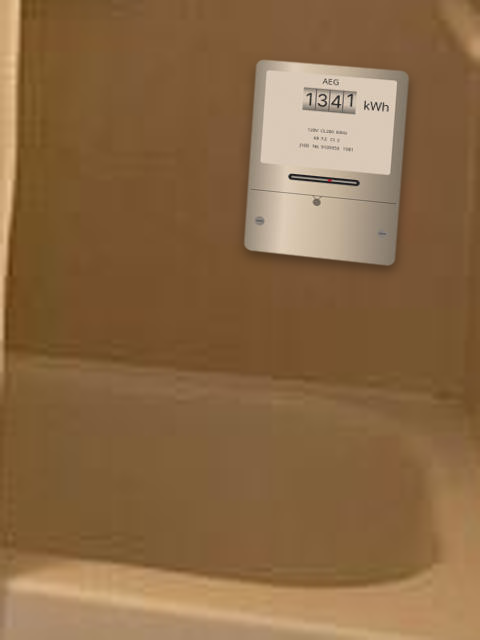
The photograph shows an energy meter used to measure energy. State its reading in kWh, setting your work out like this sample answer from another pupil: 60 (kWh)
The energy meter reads 1341 (kWh)
